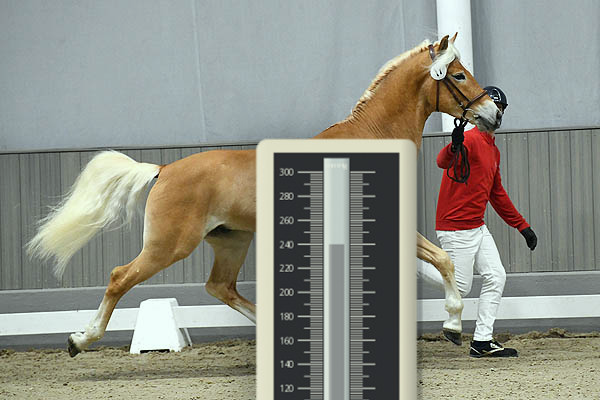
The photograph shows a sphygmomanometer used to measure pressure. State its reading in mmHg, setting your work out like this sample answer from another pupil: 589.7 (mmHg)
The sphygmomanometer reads 240 (mmHg)
